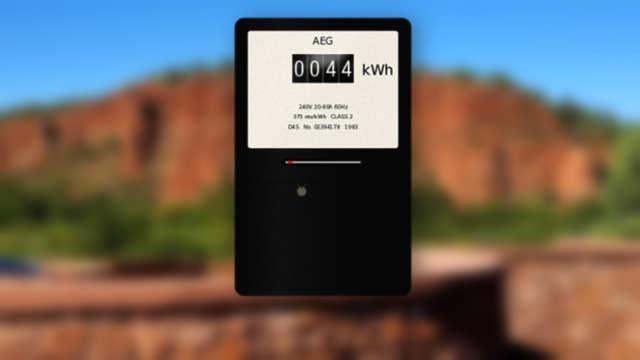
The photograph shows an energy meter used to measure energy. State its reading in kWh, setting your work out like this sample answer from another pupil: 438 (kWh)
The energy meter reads 44 (kWh)
